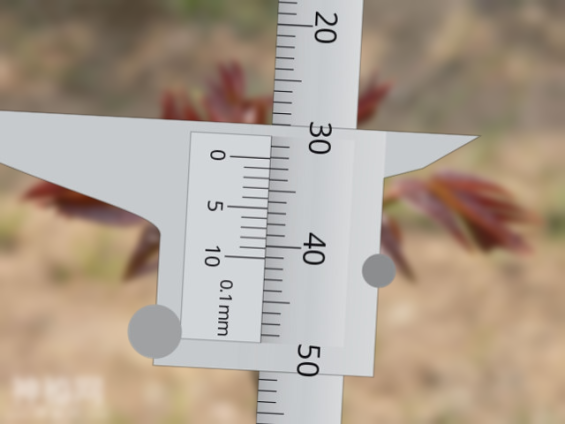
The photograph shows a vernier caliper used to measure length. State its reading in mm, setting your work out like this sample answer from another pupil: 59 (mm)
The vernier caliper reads 32.1 (mm)
